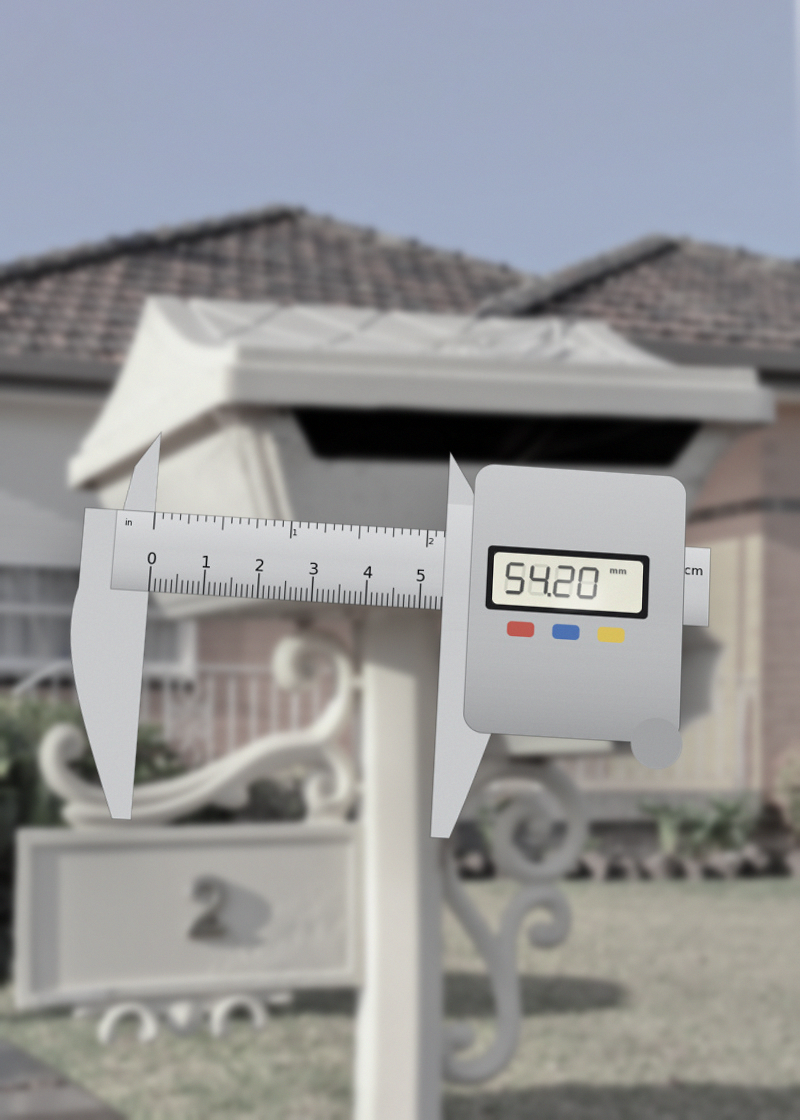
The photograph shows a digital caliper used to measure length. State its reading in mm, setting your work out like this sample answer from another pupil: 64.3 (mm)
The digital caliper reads 54.20 (mm)
